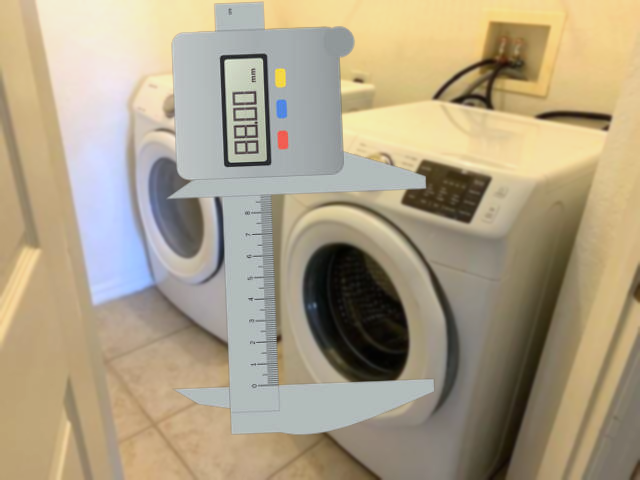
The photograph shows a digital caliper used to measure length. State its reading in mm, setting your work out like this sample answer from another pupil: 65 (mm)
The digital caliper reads 88.00 (mm)
